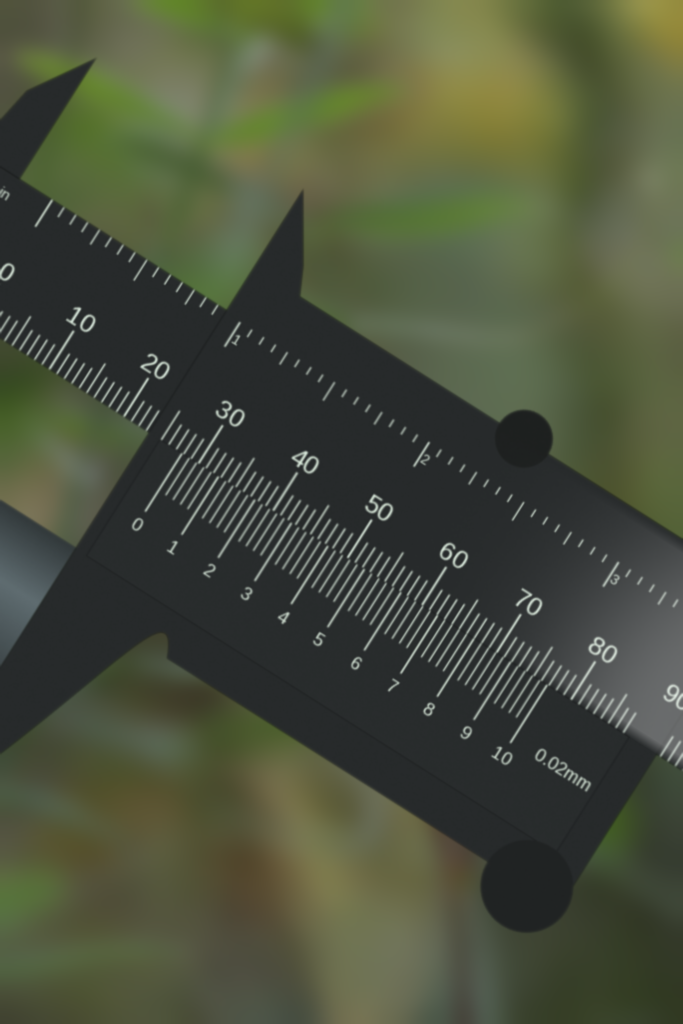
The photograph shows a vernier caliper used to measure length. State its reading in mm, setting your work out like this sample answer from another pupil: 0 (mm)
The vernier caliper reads 27.8 (mm)
